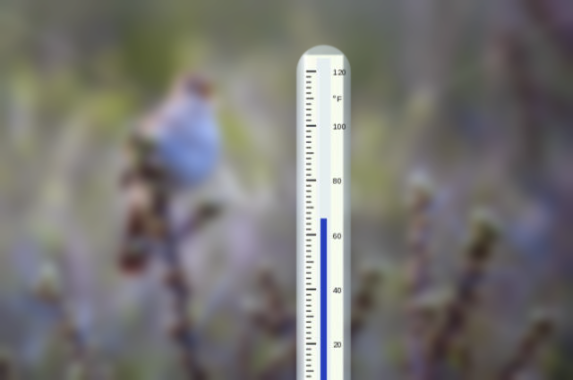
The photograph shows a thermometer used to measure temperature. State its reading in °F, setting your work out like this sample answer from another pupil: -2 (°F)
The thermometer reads 66 (°F)
